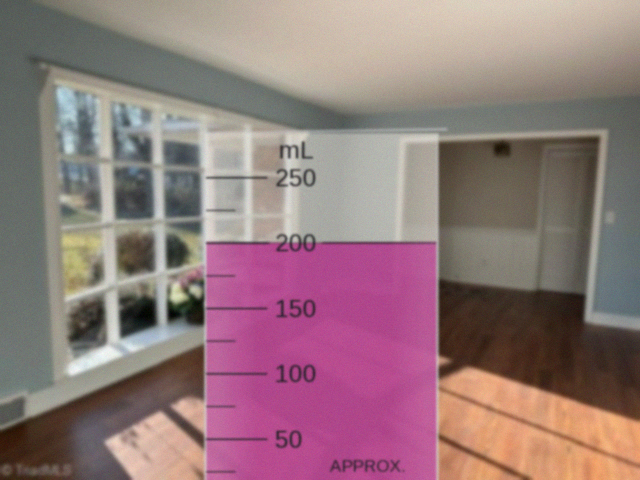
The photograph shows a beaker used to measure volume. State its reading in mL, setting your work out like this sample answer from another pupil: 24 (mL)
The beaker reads 200 (mL)
